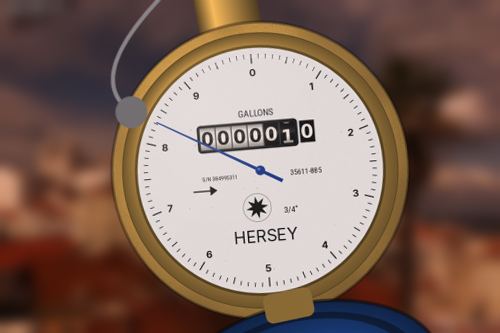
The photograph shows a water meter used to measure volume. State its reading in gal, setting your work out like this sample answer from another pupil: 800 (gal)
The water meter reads 8.3 (gal)
